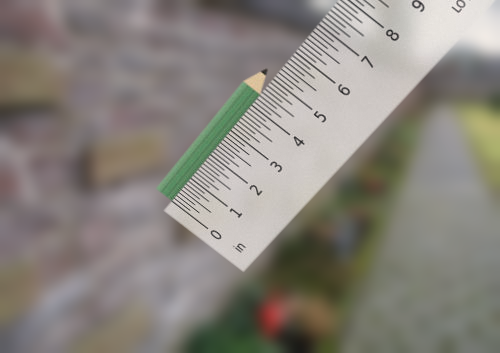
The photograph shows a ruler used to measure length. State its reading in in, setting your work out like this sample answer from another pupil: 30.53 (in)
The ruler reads 5.125 (in)
